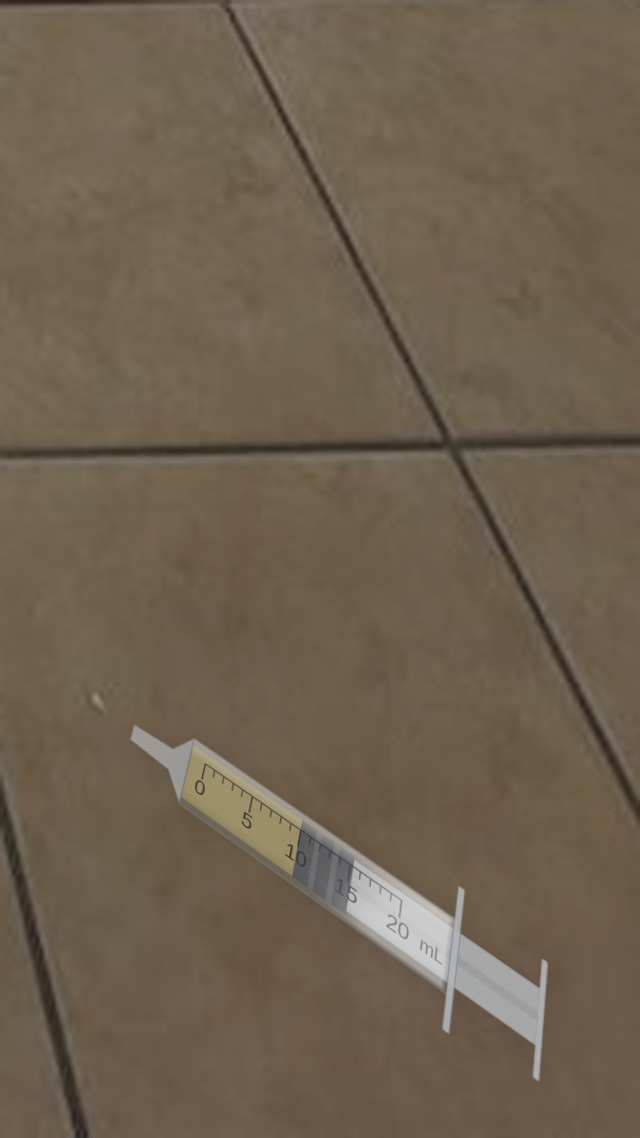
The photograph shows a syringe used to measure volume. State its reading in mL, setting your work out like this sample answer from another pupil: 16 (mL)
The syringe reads 10 (mL)
